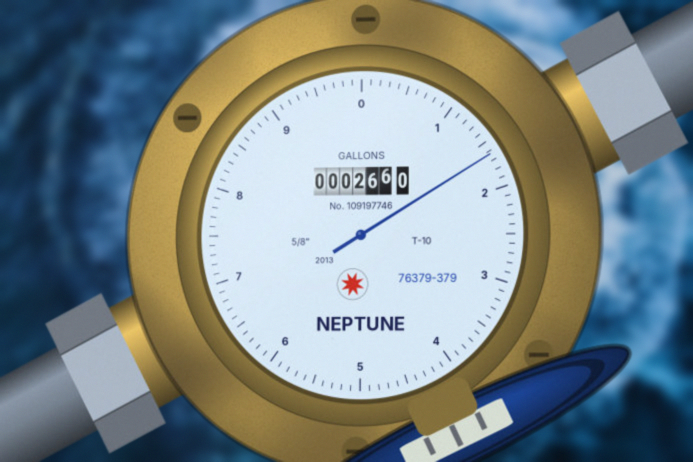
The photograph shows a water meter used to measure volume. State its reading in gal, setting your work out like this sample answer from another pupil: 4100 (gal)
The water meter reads 2661.6 (gal)
